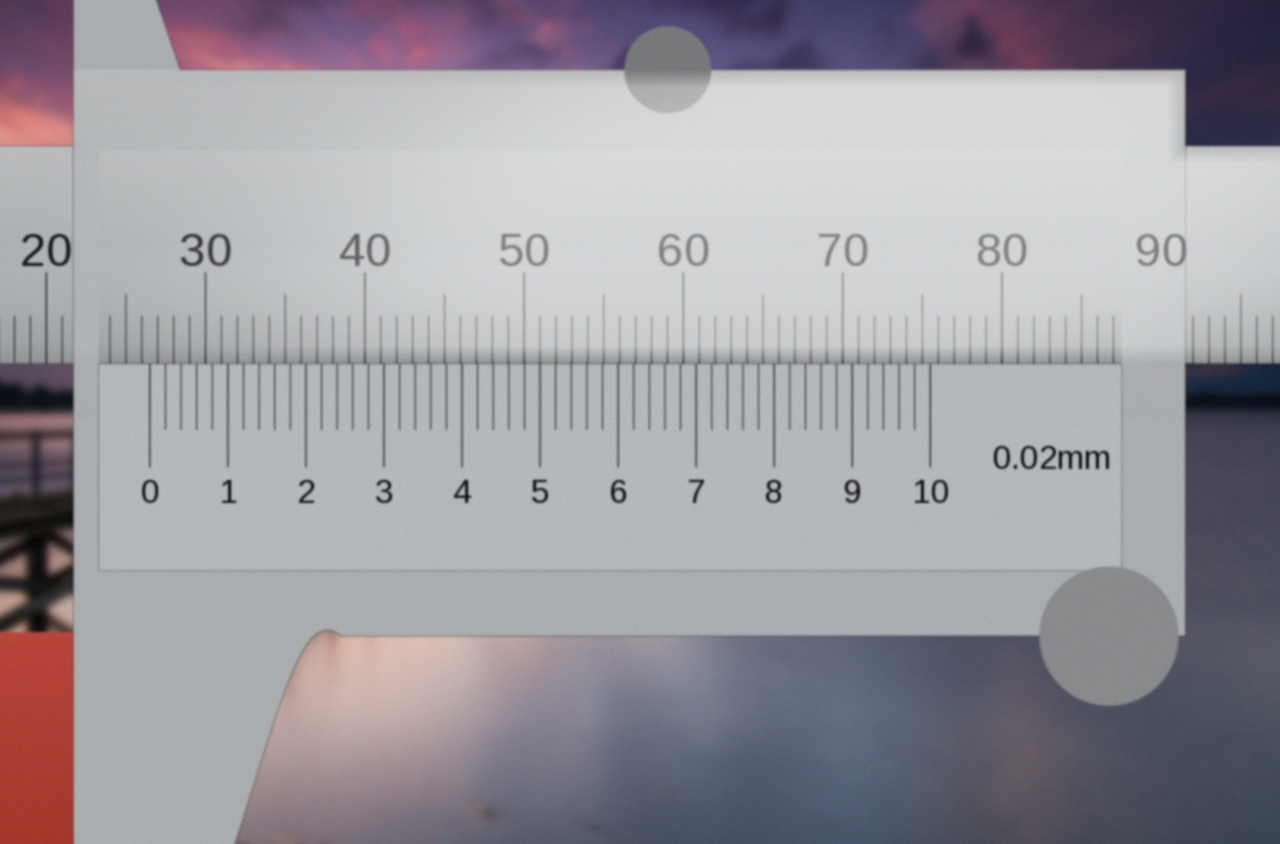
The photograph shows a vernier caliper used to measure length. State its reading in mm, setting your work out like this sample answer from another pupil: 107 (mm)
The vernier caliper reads 26.5 (mm)
